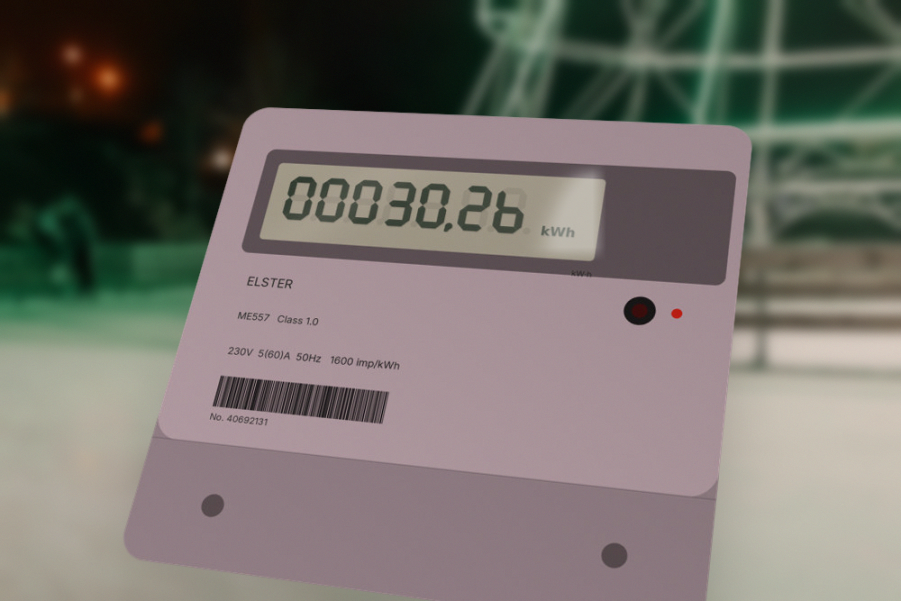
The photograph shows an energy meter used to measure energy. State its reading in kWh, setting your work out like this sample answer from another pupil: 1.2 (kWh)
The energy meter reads 30.26 (kWh)
